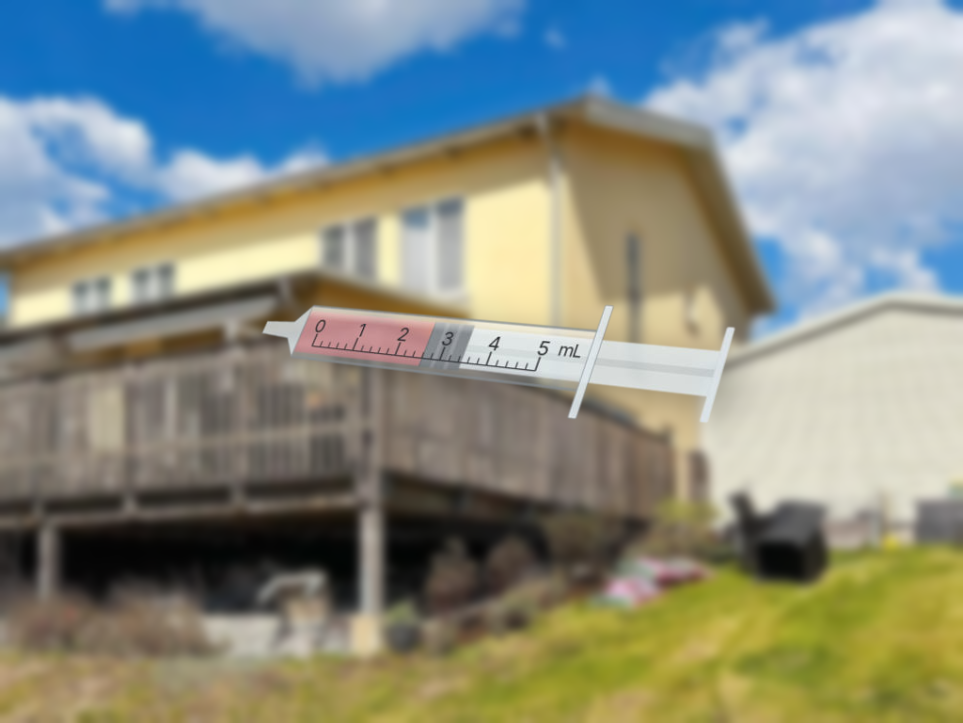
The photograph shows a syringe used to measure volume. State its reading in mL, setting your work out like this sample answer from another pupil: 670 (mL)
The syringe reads 2.6 (mL)
